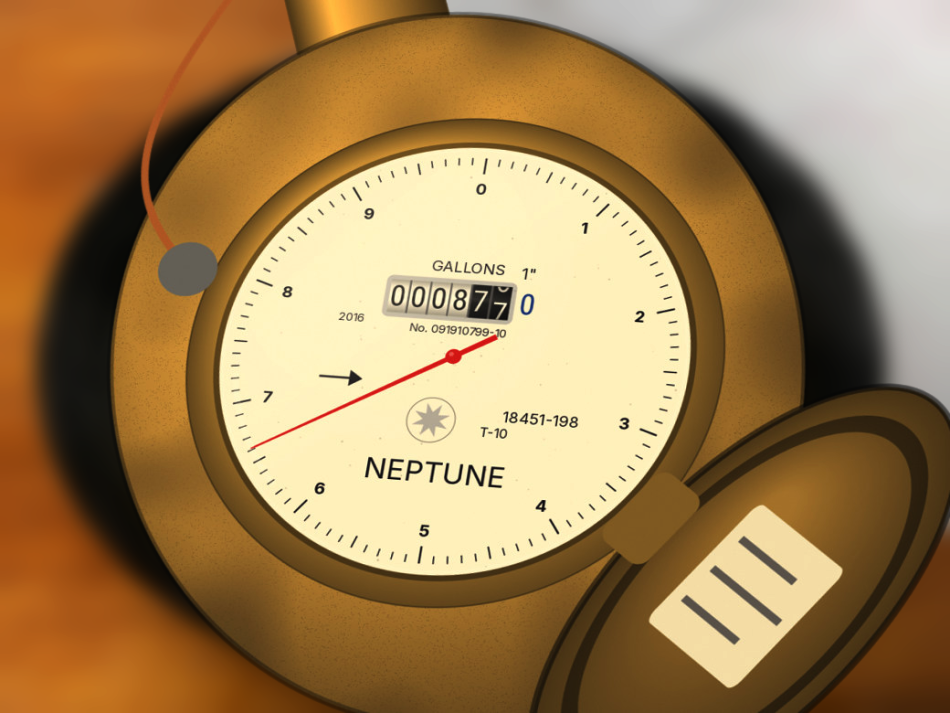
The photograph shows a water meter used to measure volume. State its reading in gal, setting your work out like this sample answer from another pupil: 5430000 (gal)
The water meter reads 8766.6 (gal)
